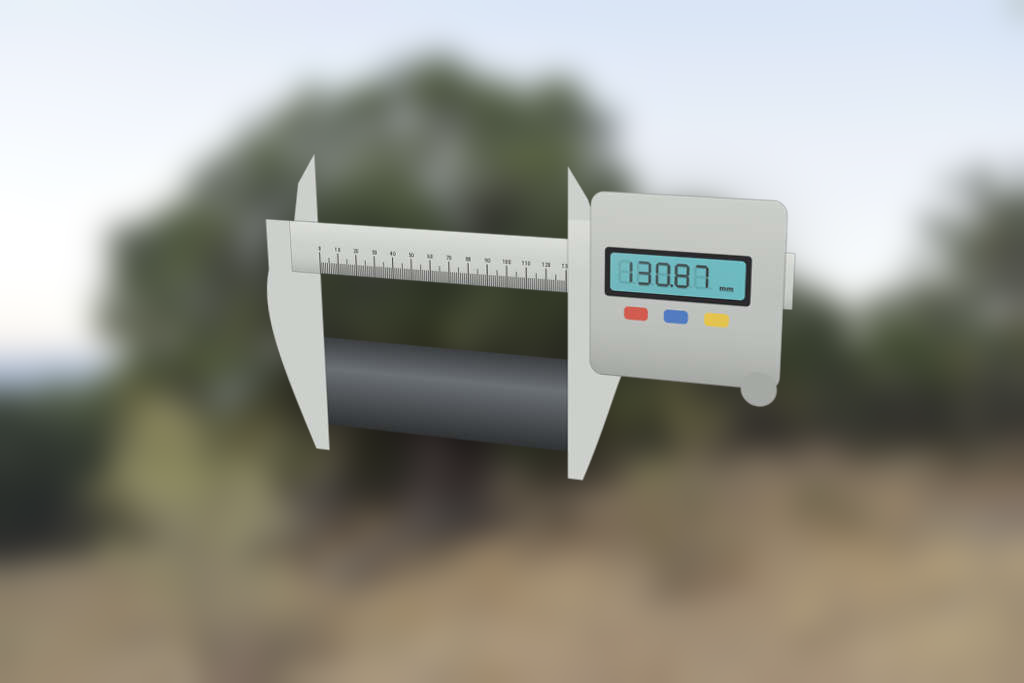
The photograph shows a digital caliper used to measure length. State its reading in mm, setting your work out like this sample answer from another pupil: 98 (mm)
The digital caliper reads 130.87 (mm)
